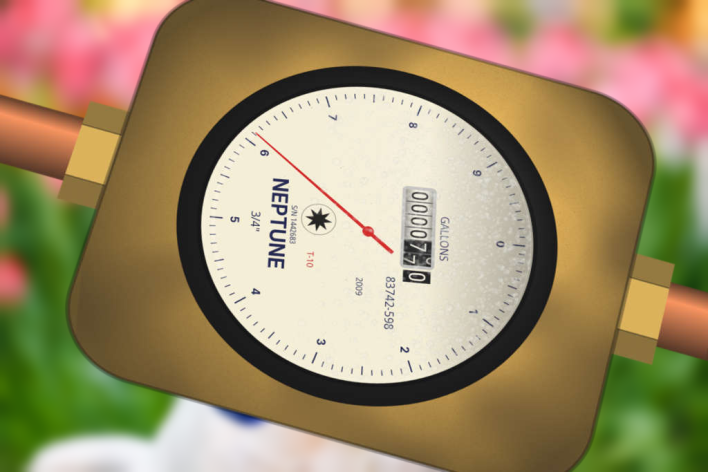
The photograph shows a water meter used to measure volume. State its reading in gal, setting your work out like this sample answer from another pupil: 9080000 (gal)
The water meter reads 766.1 (gal)
